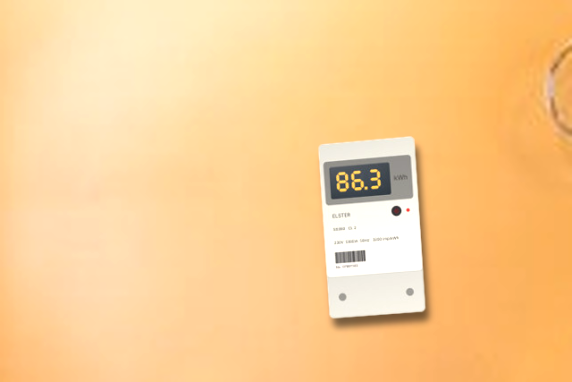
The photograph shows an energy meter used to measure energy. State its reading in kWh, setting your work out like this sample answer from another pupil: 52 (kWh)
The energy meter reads 86.3 (kWh)
